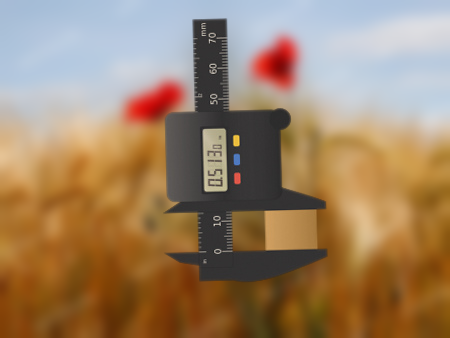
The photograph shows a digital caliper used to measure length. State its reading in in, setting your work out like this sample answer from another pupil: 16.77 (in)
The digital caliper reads 0.5130 (in)
